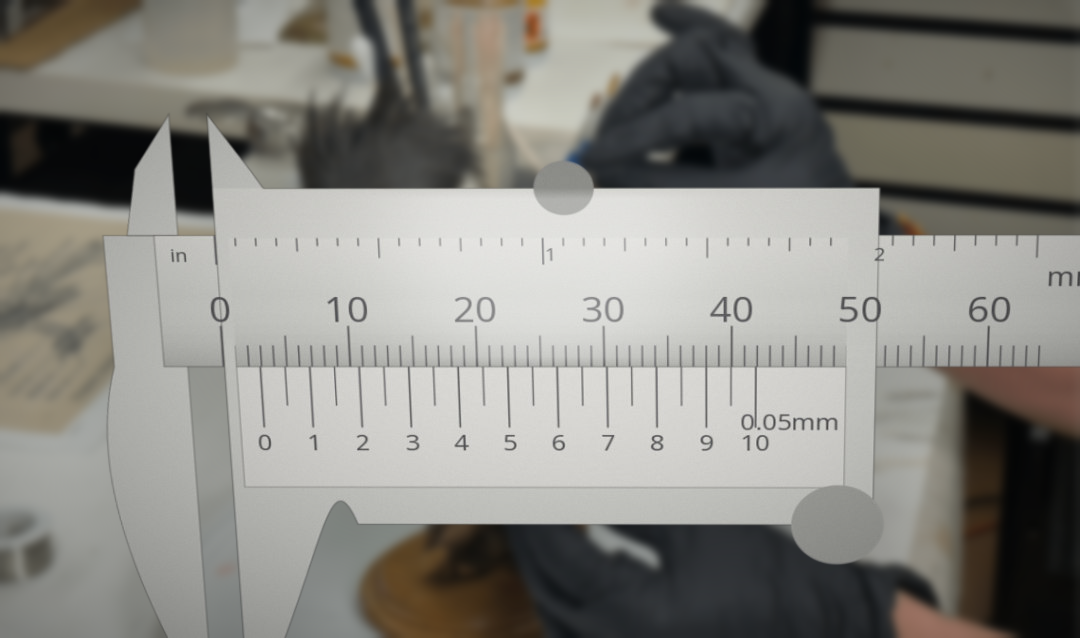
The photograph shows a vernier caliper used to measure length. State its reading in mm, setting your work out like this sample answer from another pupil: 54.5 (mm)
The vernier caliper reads 2.9 (mm)
